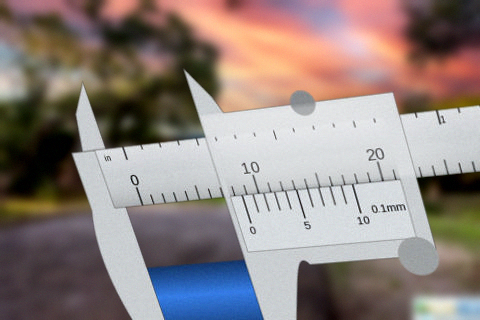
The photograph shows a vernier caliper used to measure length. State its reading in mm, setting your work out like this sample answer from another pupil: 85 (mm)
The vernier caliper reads 8.6 (mm)
